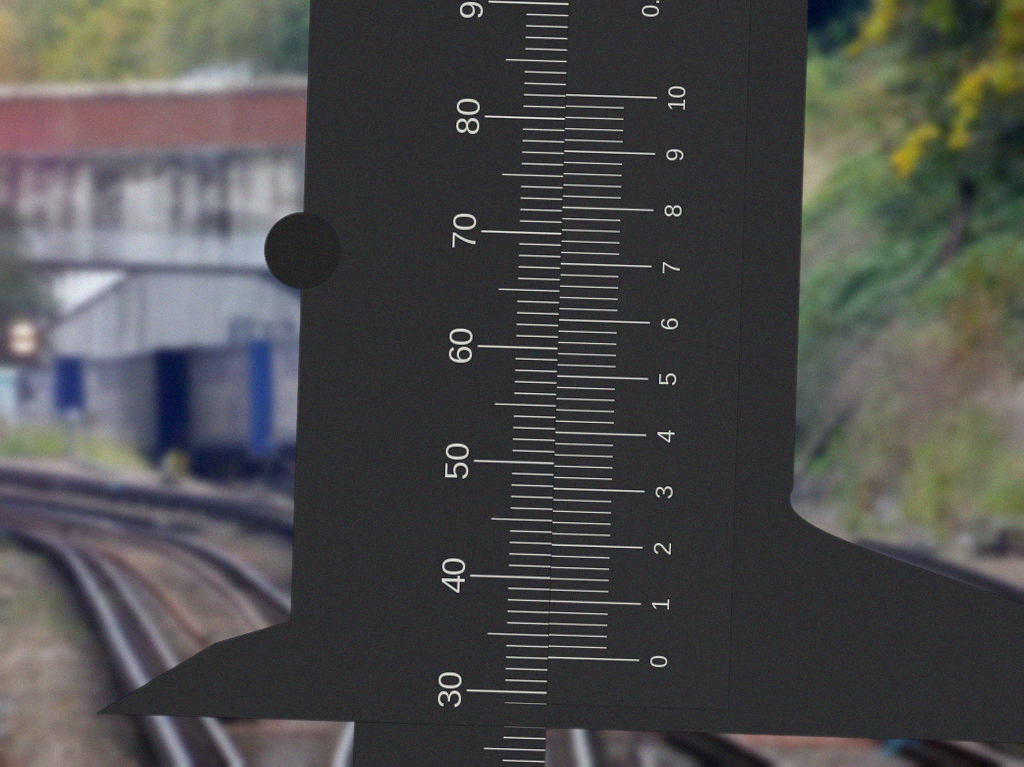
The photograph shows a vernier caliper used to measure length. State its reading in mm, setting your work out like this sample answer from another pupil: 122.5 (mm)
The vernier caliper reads 33.1 (mm)
